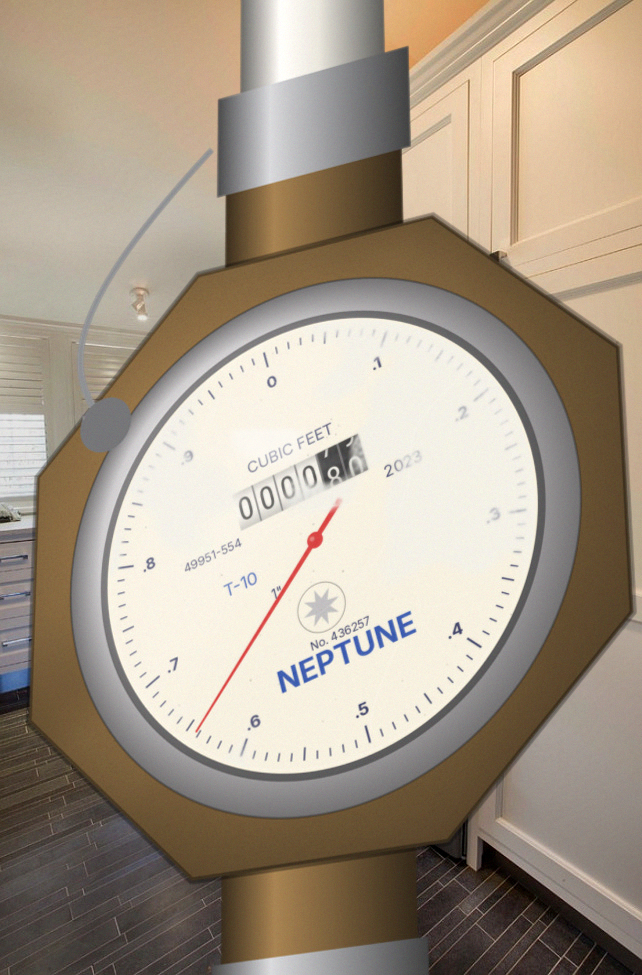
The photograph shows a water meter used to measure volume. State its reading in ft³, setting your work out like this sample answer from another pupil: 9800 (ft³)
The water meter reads 79.64 (ft³)
